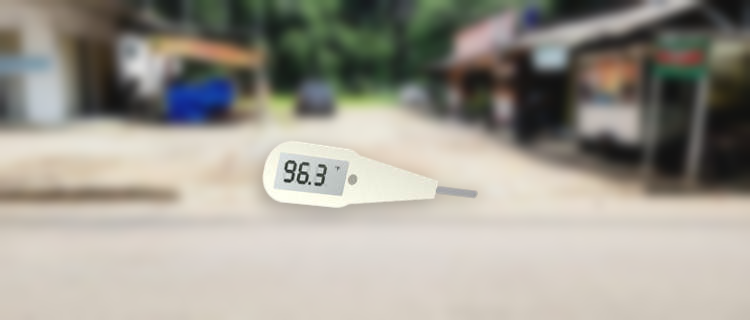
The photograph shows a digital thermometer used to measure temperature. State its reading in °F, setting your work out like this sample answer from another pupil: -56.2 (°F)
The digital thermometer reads 96.3 (°F)
